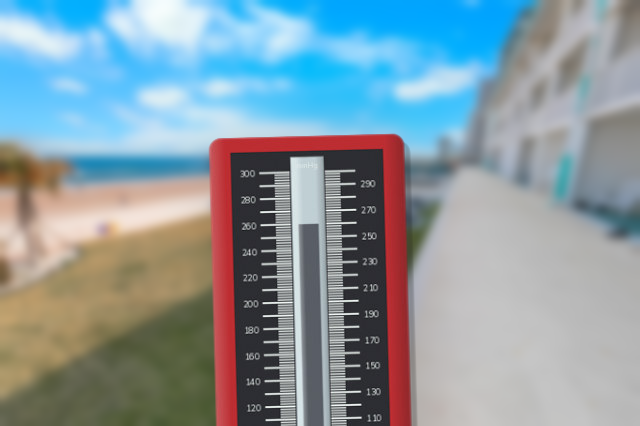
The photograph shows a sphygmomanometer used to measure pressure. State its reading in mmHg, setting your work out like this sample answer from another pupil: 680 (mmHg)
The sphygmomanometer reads 260 (mmHg)
